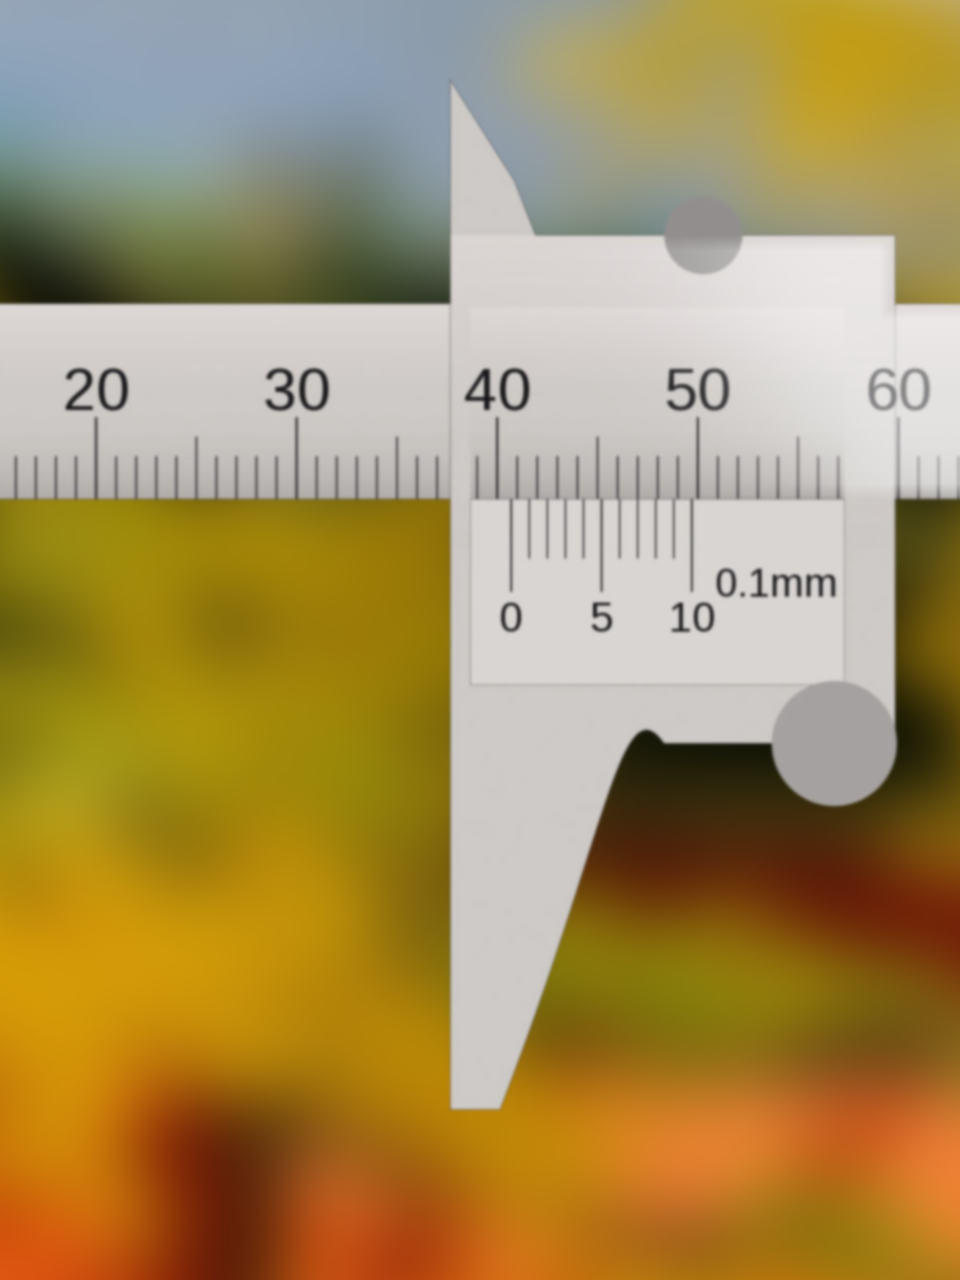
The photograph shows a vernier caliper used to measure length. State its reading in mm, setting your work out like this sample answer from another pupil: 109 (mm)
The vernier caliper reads 40.7 (mm)
